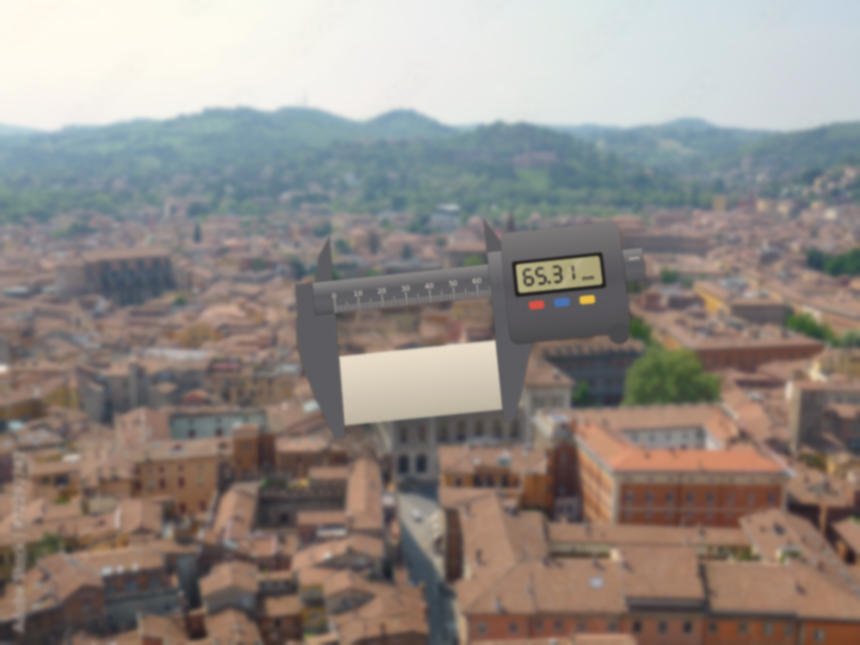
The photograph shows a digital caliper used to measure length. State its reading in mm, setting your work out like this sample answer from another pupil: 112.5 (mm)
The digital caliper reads 65.31 (mm)
